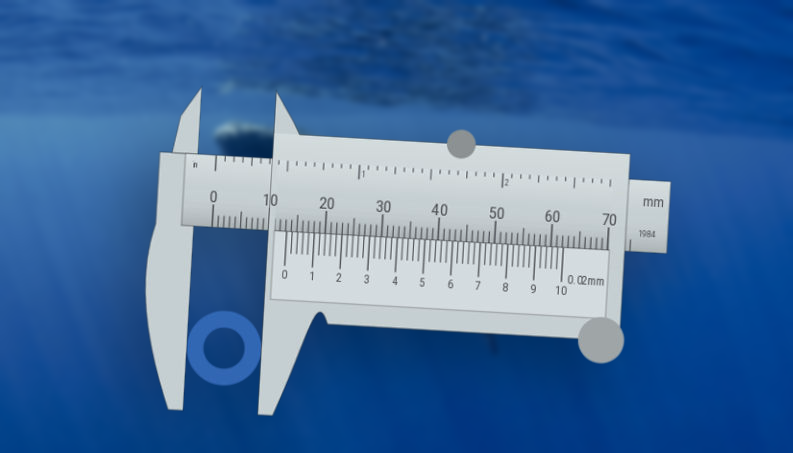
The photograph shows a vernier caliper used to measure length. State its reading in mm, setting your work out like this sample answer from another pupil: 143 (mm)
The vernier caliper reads 13.2 (mm)
